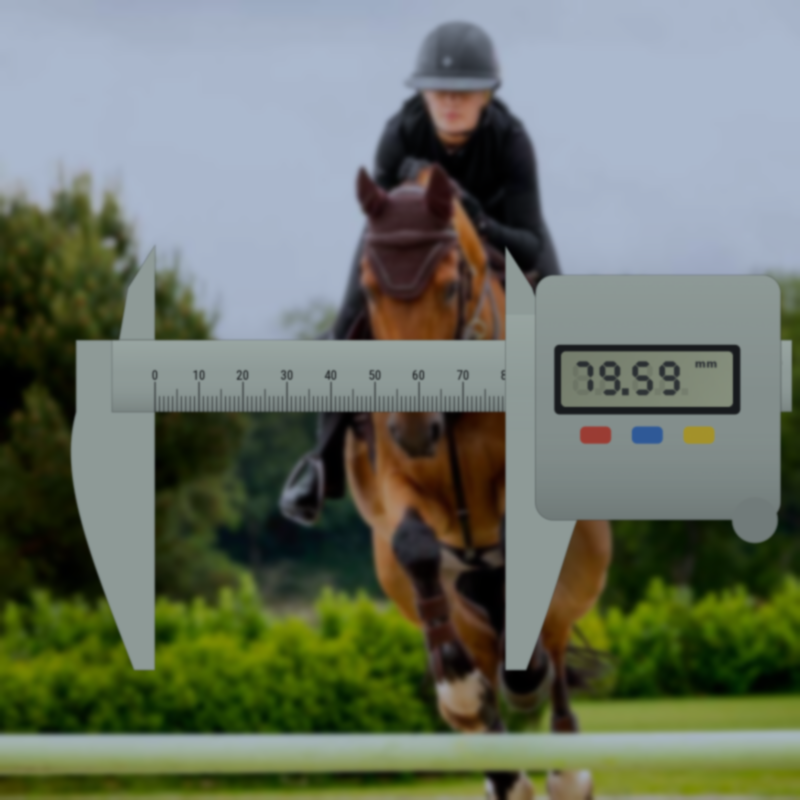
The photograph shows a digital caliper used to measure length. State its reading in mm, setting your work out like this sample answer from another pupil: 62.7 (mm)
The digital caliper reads 79.59 (mm)
